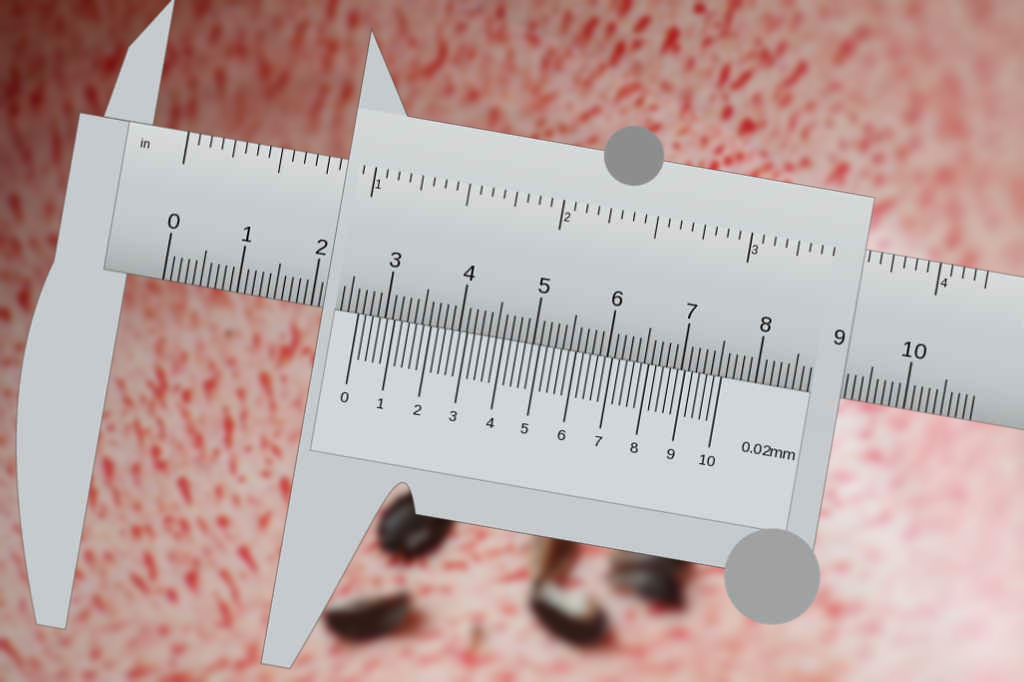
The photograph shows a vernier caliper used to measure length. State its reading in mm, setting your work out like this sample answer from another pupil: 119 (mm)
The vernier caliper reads 26.4 (mm)
